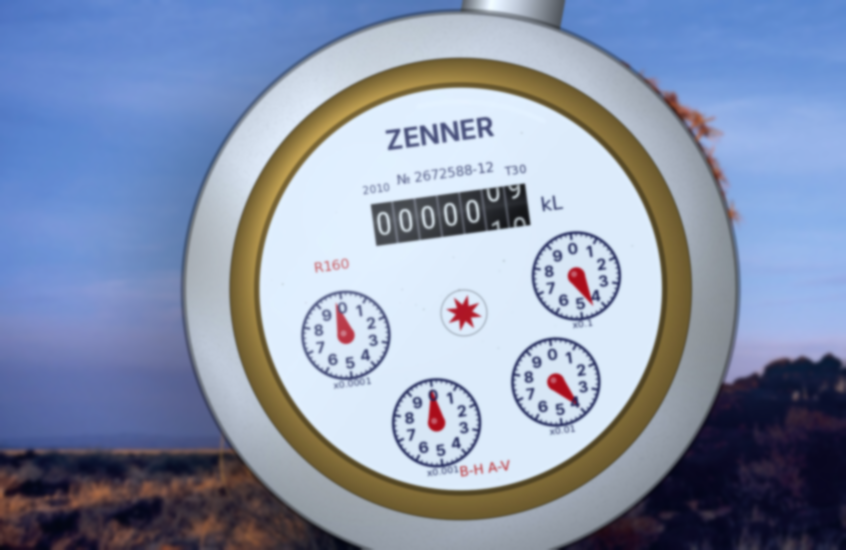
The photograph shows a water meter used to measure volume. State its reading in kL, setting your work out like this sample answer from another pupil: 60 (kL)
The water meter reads 9.4399 (kL)
